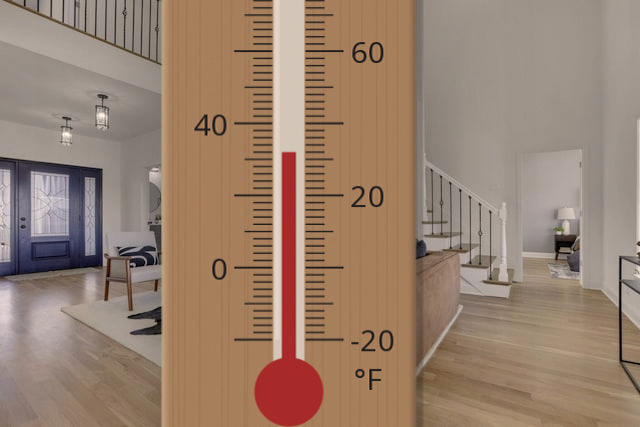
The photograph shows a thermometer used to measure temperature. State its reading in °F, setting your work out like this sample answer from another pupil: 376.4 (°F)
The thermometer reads 32 (°F)
